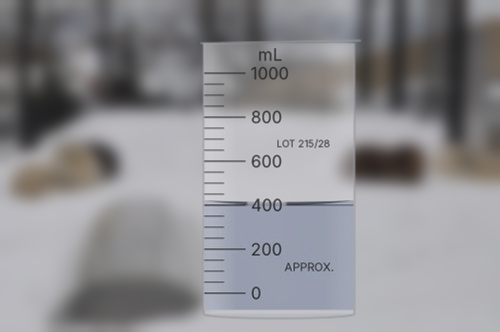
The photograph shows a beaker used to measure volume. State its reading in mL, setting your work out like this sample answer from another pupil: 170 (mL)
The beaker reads 400 (mL)
